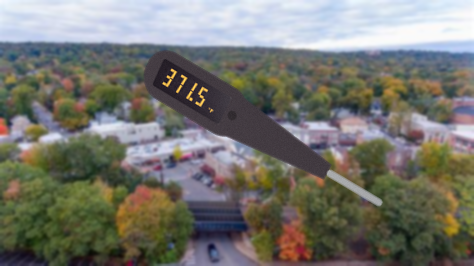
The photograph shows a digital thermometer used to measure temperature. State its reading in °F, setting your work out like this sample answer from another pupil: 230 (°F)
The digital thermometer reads 371.5 (°F)
